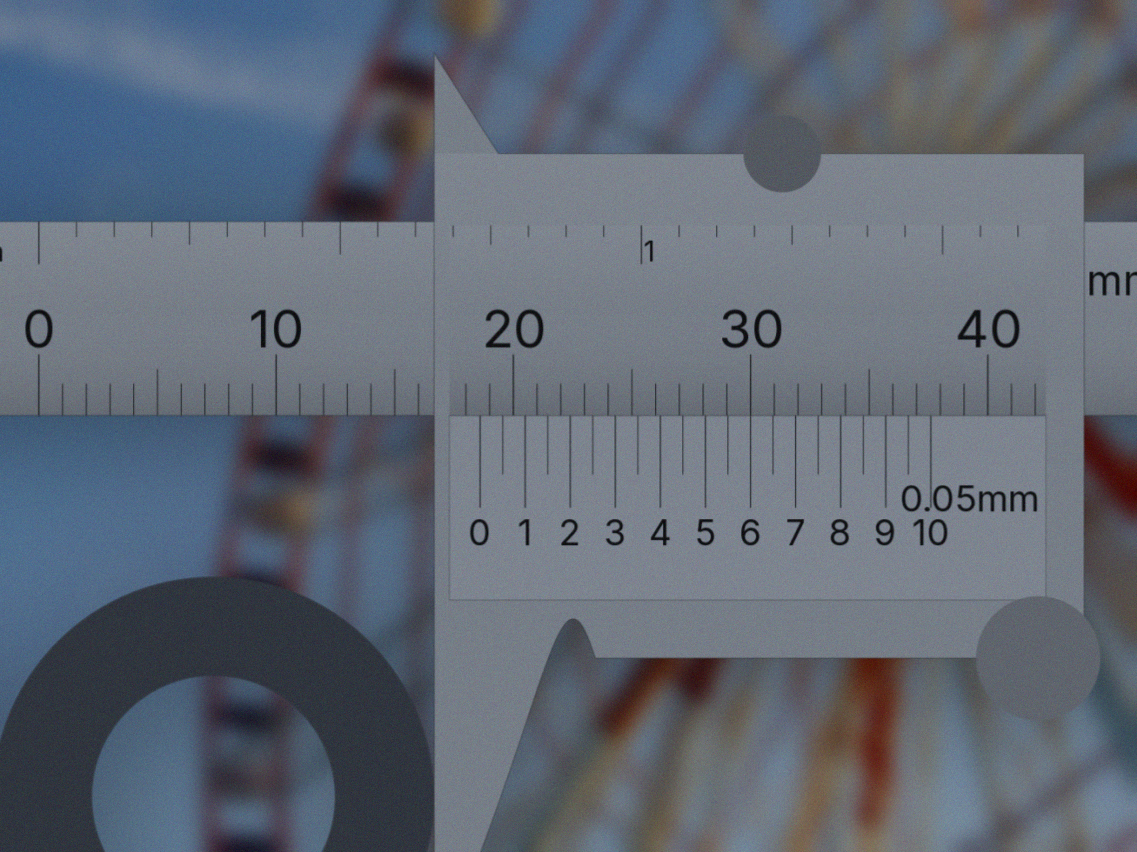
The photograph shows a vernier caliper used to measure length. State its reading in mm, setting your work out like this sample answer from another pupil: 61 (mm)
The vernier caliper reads 18.60 (mm)
